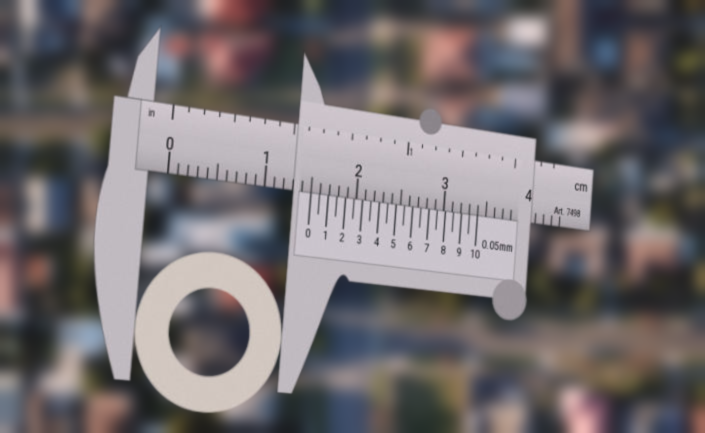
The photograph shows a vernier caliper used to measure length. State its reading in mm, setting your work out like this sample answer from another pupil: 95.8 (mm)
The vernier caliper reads 15.0 (mm)
